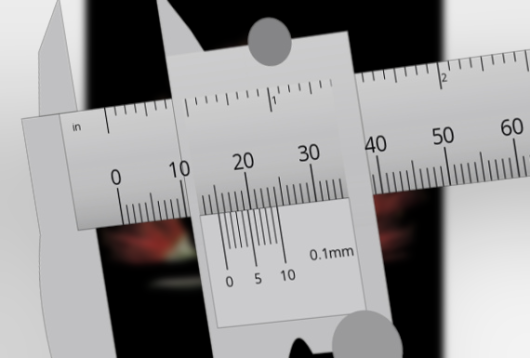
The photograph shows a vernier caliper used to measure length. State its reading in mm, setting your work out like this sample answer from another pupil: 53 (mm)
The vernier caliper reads 15.0 (mm)
